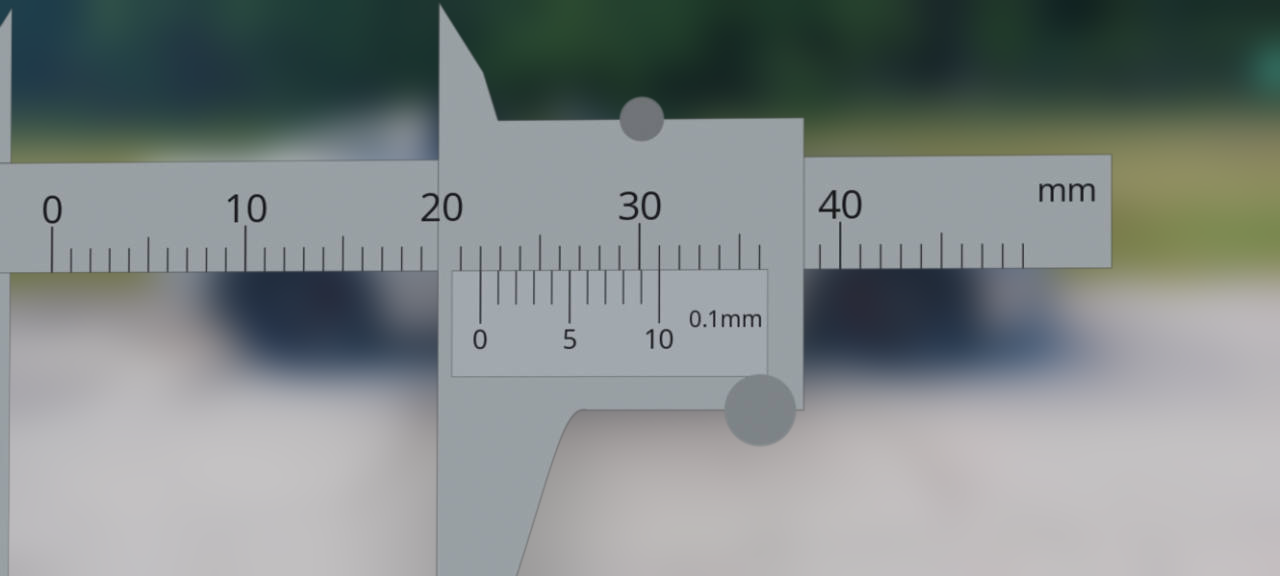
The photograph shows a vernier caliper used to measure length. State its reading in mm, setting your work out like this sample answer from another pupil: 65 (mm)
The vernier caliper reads 22.0 (mm)
